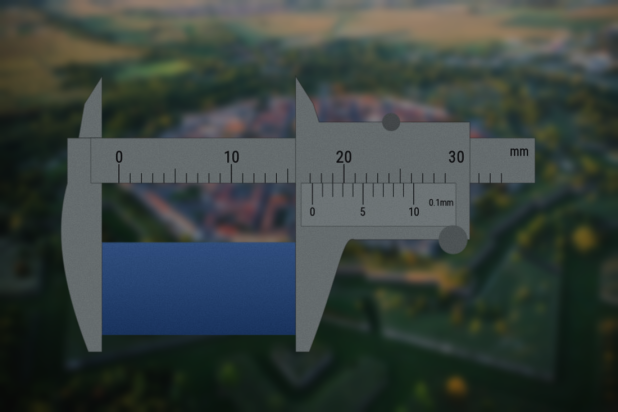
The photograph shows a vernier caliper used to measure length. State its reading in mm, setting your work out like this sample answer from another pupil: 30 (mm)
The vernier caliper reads 17.2 (mm)
